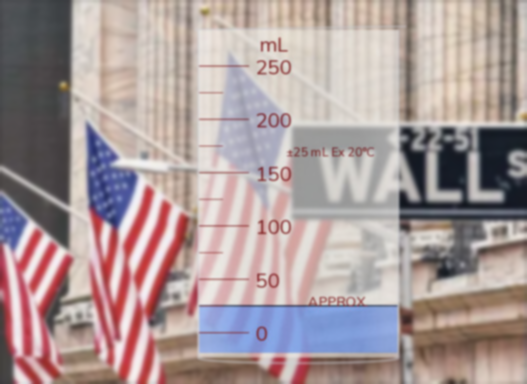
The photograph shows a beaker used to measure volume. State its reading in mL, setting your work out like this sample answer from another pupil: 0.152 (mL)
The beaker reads 25 (mL)
